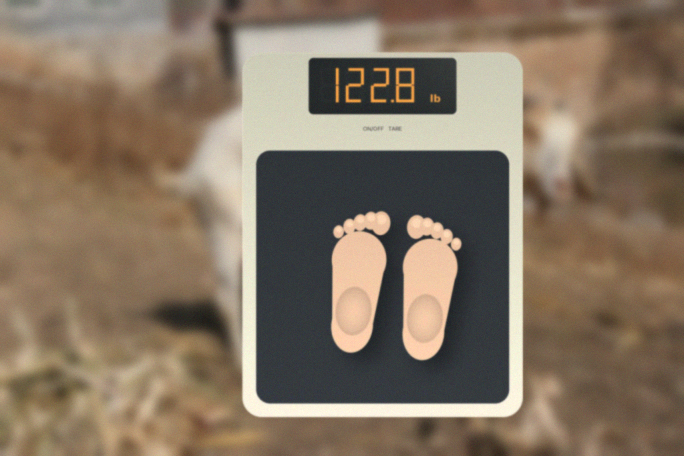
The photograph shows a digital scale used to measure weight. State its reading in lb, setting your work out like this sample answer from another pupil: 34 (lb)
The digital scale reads 122.8 (lb)
